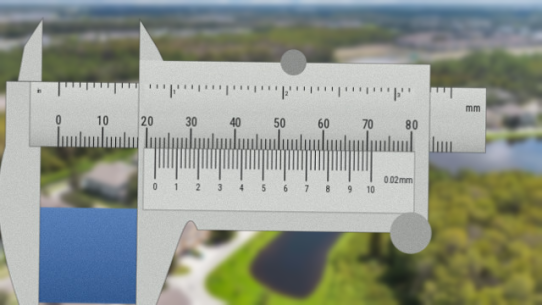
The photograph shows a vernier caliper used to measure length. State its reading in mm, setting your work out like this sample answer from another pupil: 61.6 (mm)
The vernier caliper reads 22.0 (mm)
